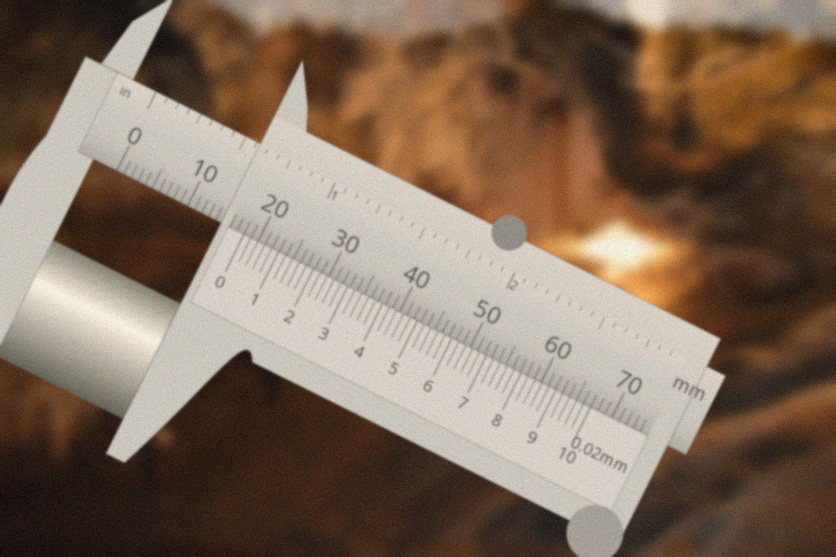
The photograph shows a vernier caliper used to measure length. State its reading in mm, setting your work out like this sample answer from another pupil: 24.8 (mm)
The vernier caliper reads 18.0 (mm)
